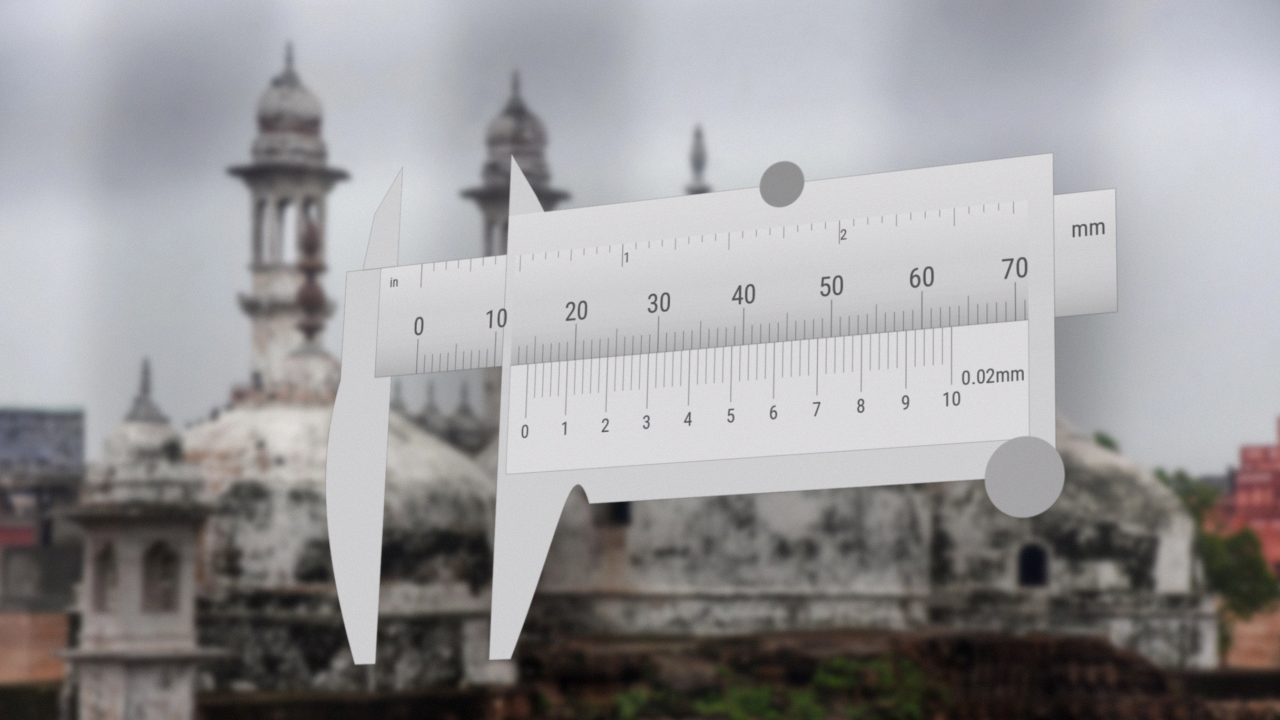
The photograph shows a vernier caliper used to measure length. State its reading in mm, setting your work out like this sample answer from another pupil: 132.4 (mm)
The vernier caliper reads 14.2 (mm)
